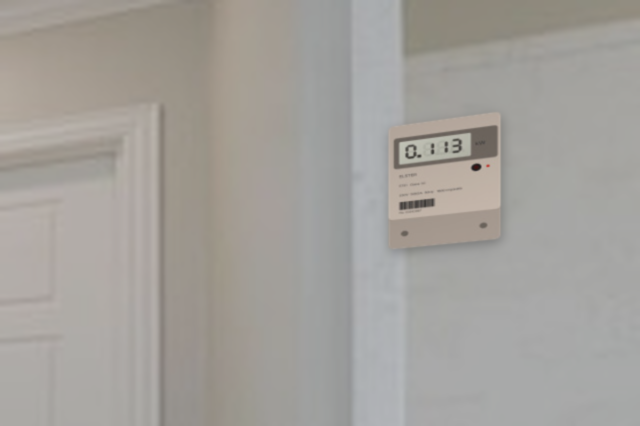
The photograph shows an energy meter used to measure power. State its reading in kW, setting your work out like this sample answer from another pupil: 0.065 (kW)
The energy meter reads 0.113 (kW)
